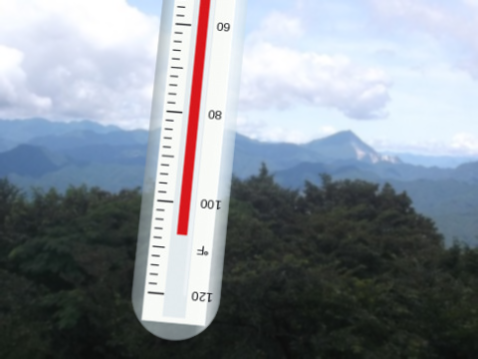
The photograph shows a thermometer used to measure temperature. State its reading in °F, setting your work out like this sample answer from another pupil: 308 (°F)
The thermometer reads 107 (°F)
